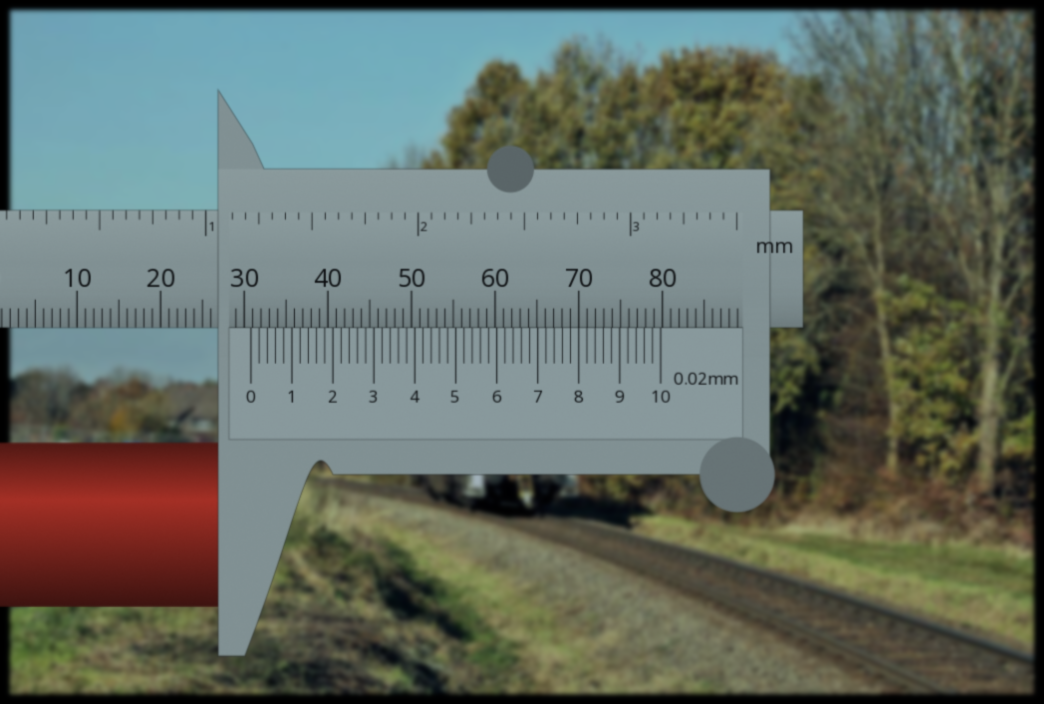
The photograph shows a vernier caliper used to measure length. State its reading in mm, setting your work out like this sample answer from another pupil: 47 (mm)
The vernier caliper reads 30.8 (mm)
